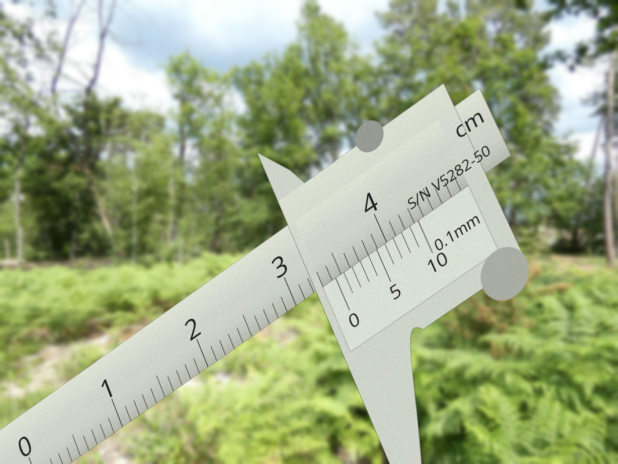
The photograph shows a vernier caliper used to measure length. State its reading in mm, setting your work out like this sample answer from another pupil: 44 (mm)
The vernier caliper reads 34.4 (mm)
